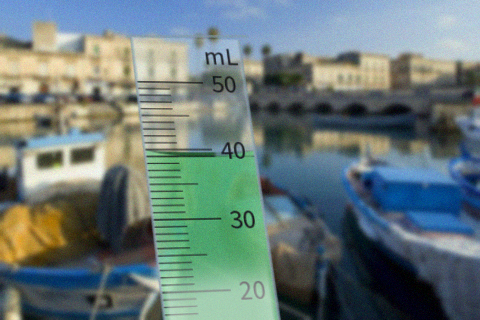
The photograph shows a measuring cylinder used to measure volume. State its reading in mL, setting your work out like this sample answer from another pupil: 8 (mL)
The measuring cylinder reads 39 (mL)
